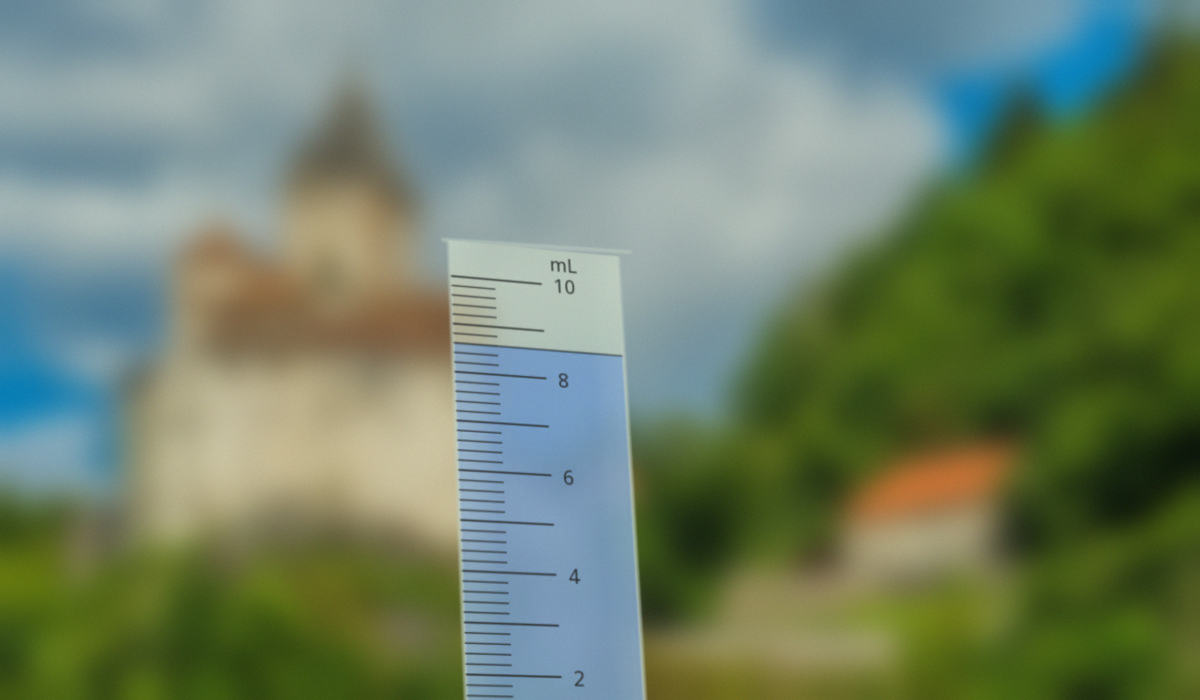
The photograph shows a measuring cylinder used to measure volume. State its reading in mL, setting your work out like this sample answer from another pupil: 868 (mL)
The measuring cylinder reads 8.6 (mL)
